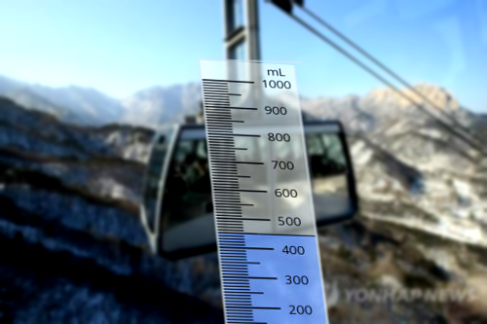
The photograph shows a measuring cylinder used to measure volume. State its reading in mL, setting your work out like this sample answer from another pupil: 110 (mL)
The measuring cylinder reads 450 (mL)
